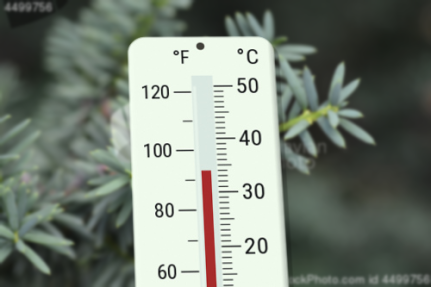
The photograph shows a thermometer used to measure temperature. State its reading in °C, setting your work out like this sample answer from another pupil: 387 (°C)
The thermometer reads 34 (°C)
